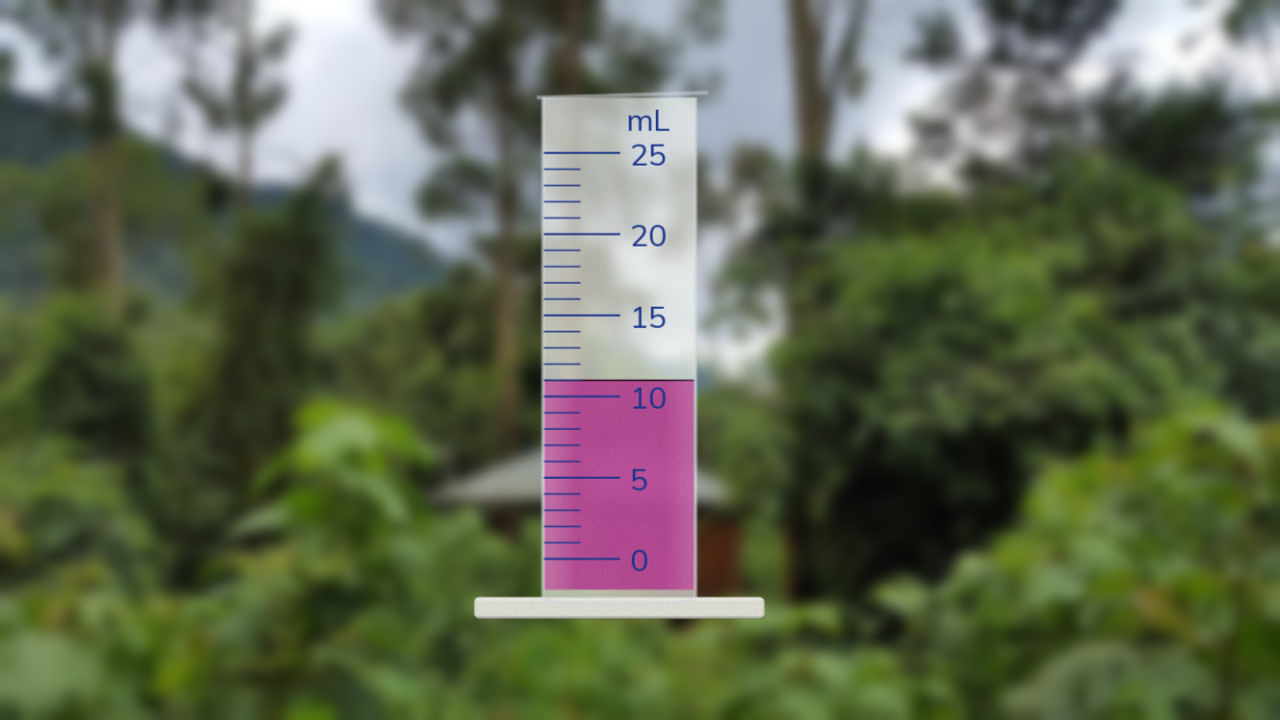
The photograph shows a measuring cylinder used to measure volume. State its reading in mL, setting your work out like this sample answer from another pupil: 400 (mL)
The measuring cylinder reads 11 (mL)
